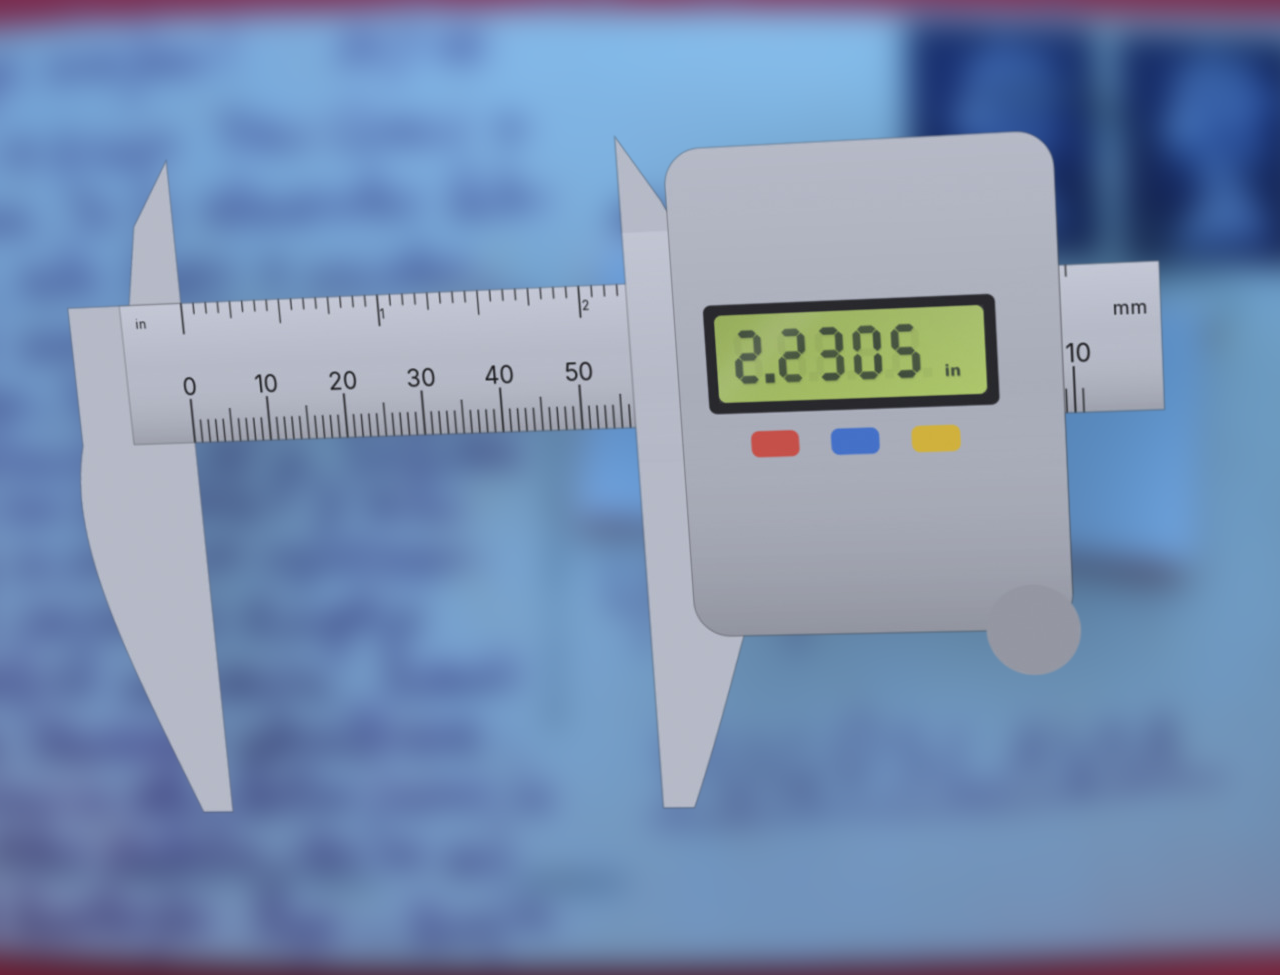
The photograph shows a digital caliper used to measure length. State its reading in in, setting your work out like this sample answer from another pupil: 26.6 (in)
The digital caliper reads 2.2305 (in)
